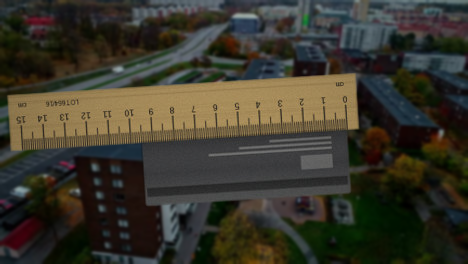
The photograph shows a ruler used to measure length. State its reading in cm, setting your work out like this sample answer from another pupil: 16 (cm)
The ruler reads 9.5 (cm)
